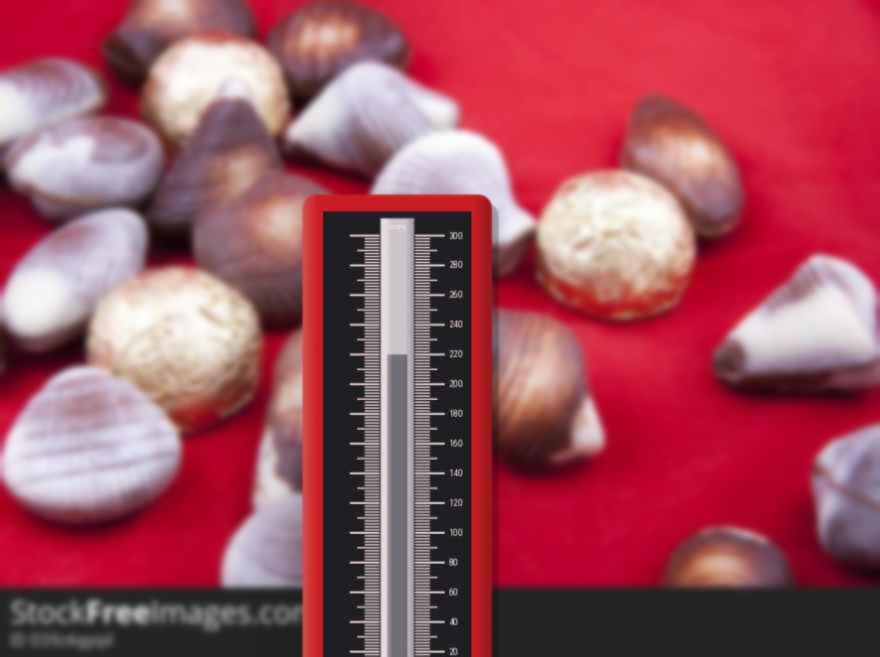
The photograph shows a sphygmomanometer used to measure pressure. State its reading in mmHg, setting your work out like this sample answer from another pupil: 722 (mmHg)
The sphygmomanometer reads 220 (mmHg)
